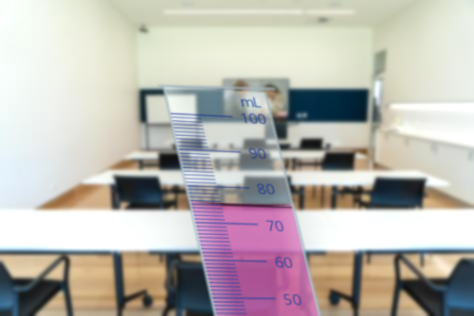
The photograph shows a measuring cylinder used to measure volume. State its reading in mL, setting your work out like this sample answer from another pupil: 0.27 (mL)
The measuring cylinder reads 75 (mL)
